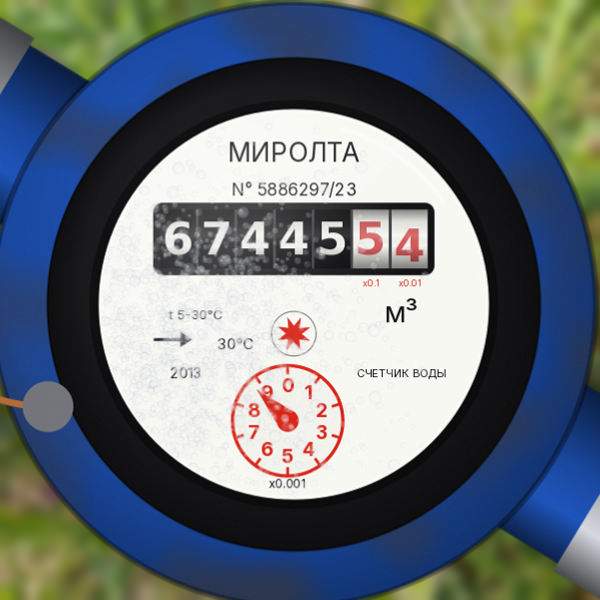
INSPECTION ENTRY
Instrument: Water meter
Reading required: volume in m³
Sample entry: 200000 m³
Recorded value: 67445.538 m³
